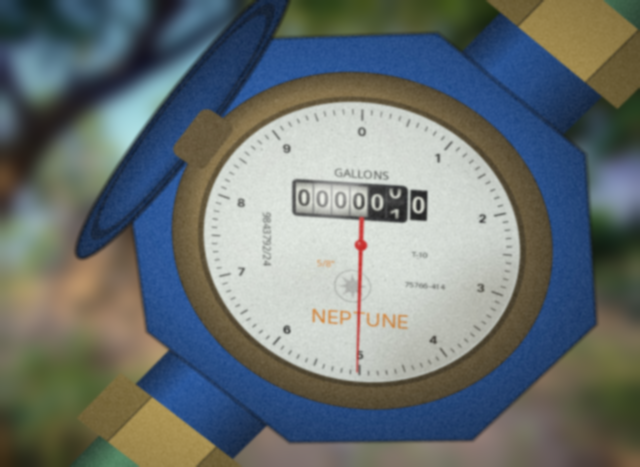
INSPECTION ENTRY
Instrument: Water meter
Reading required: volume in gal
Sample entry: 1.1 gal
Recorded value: 5.0 gal
